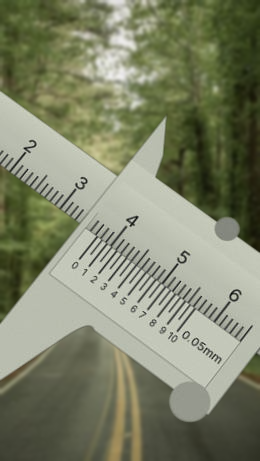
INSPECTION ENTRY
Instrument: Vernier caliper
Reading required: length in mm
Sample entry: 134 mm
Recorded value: 37.4 mm
